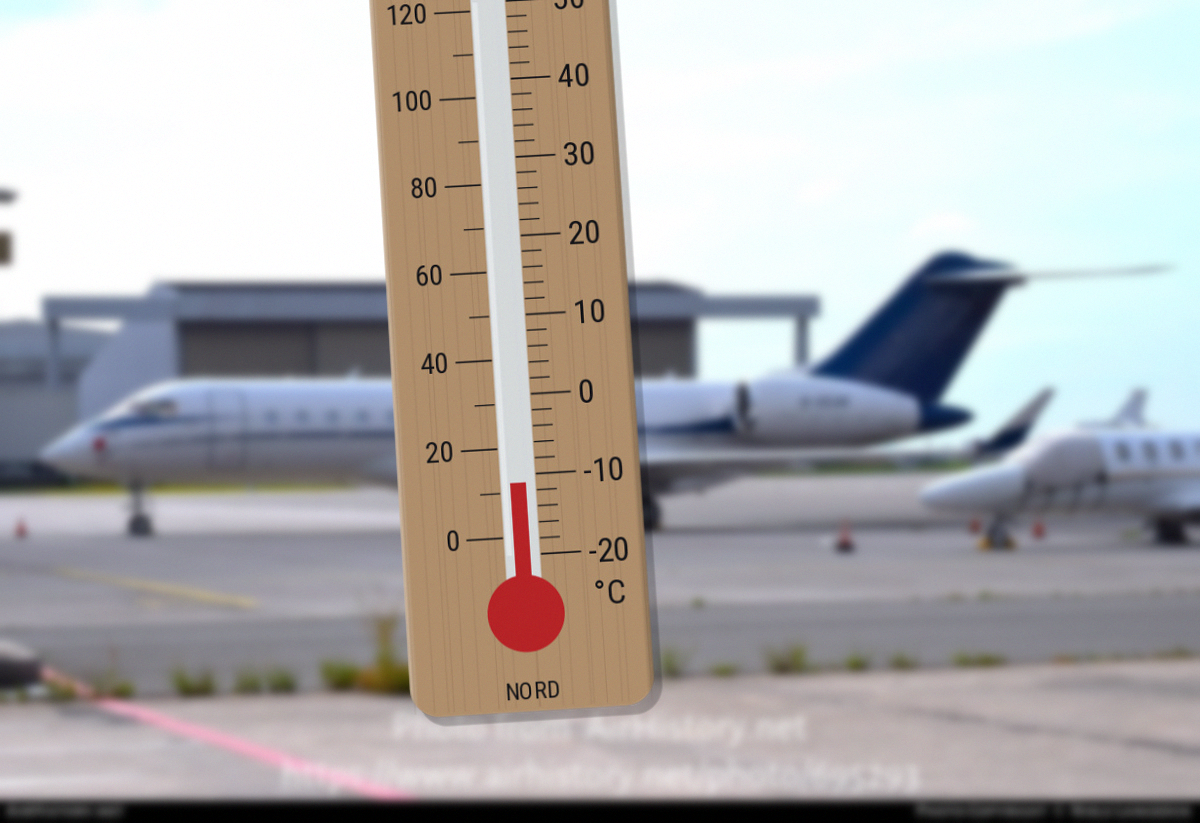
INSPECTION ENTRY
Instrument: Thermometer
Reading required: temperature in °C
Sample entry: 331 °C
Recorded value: -11 °C
